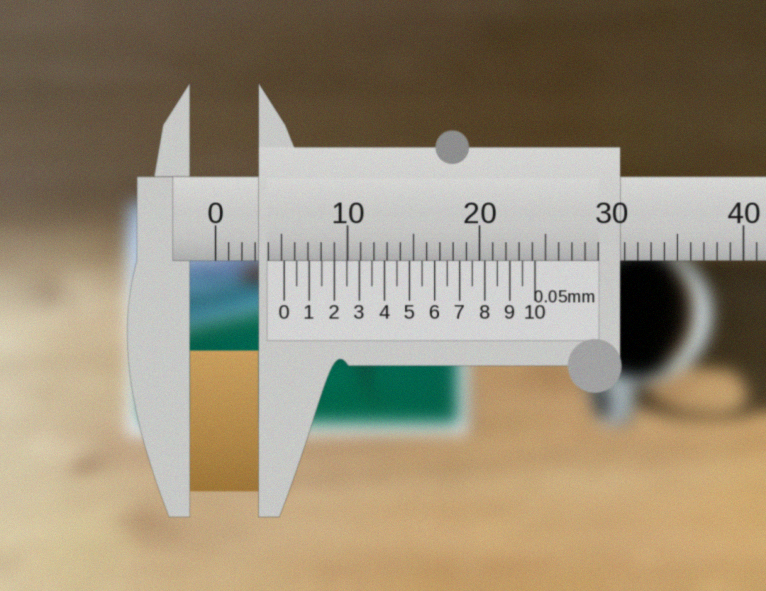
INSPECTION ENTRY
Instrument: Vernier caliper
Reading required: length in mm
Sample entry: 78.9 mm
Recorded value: 5.2 mm
